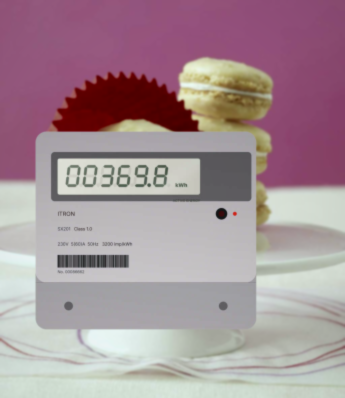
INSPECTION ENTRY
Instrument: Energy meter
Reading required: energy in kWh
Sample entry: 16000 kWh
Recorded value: 369.8 kWh
